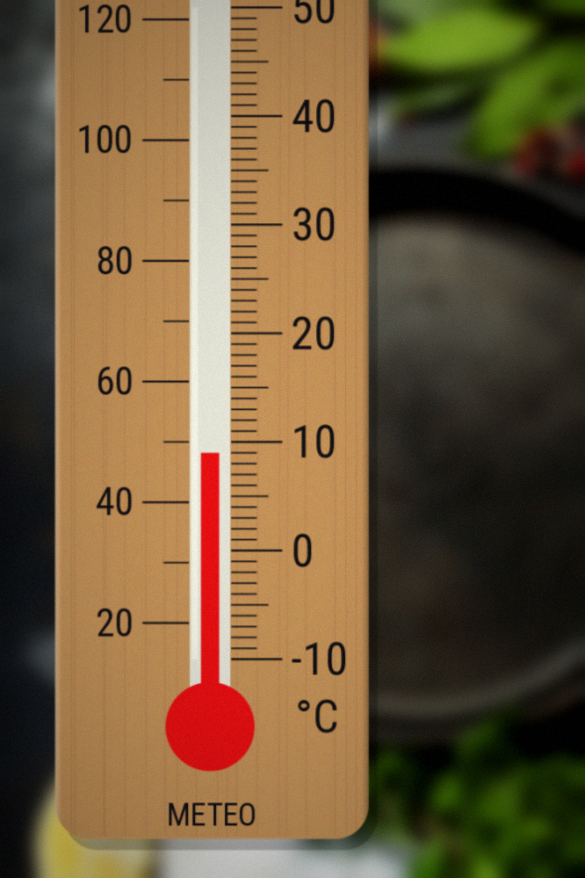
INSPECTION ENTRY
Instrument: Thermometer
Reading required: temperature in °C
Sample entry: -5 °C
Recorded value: 9 °C
